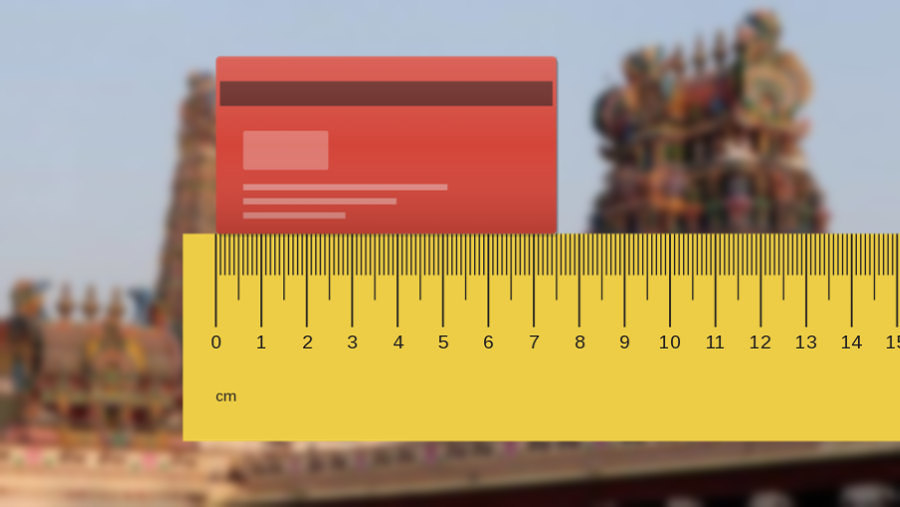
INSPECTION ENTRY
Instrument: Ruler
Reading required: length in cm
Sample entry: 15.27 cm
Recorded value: 7.5 cm
